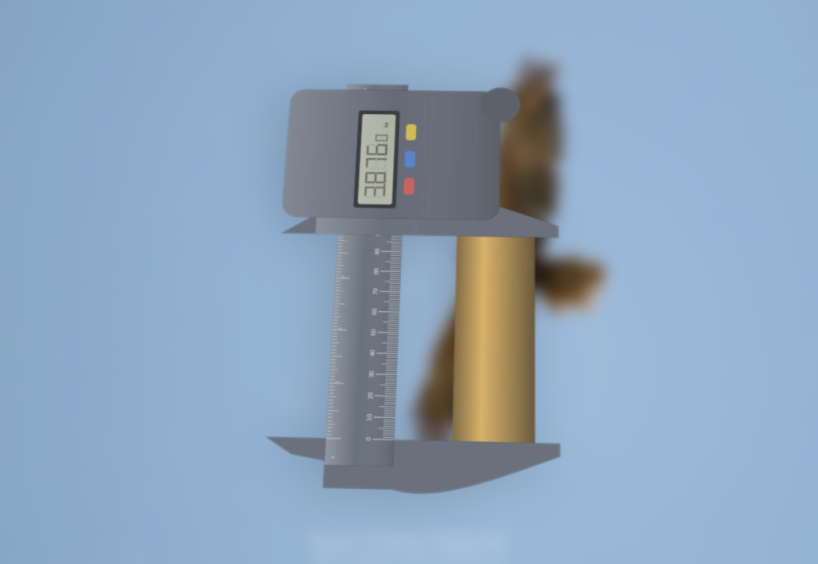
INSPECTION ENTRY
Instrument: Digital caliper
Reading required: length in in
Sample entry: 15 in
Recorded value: 3.8760 in
